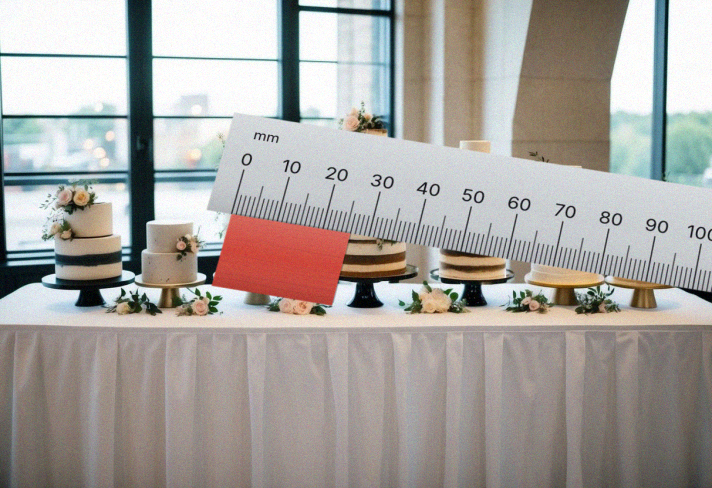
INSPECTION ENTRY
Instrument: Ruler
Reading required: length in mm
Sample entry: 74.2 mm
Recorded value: 26 mm
